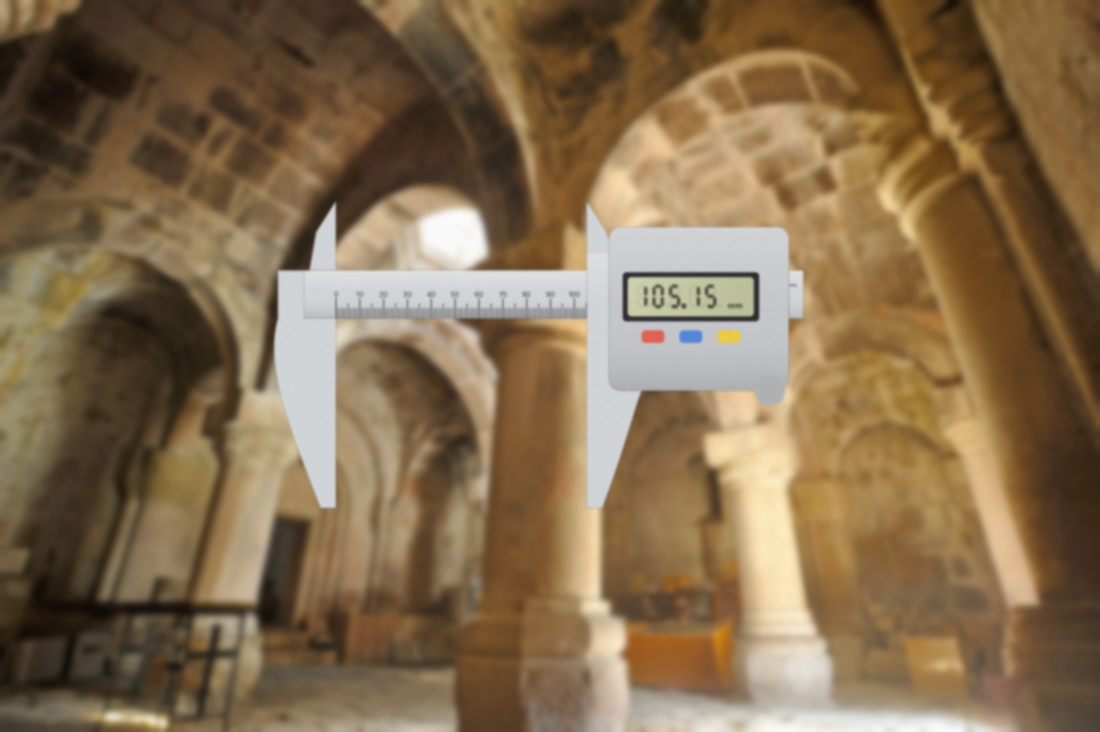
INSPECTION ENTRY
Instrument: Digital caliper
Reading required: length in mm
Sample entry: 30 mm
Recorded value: 105.15 mm
